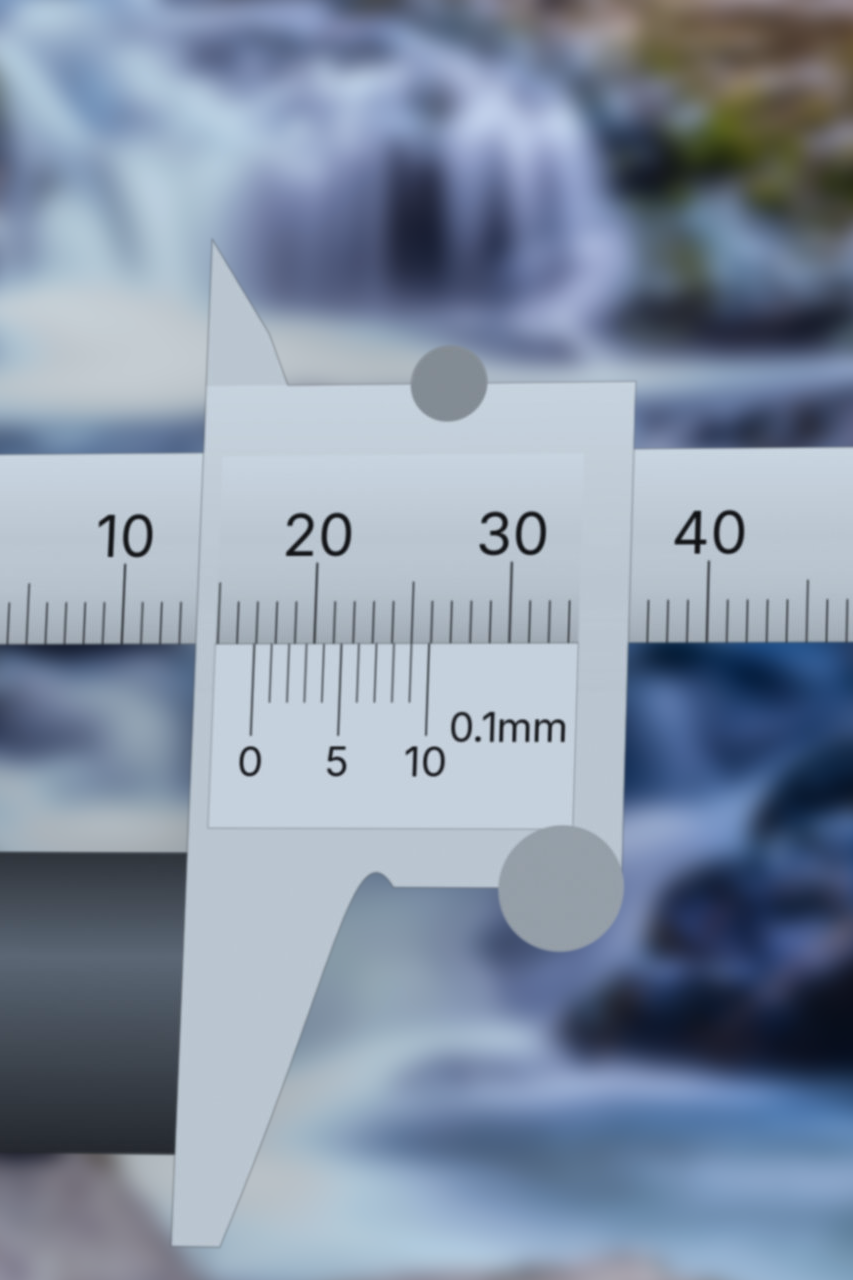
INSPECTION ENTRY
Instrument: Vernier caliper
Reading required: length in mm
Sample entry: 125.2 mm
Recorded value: 16.9 mm
